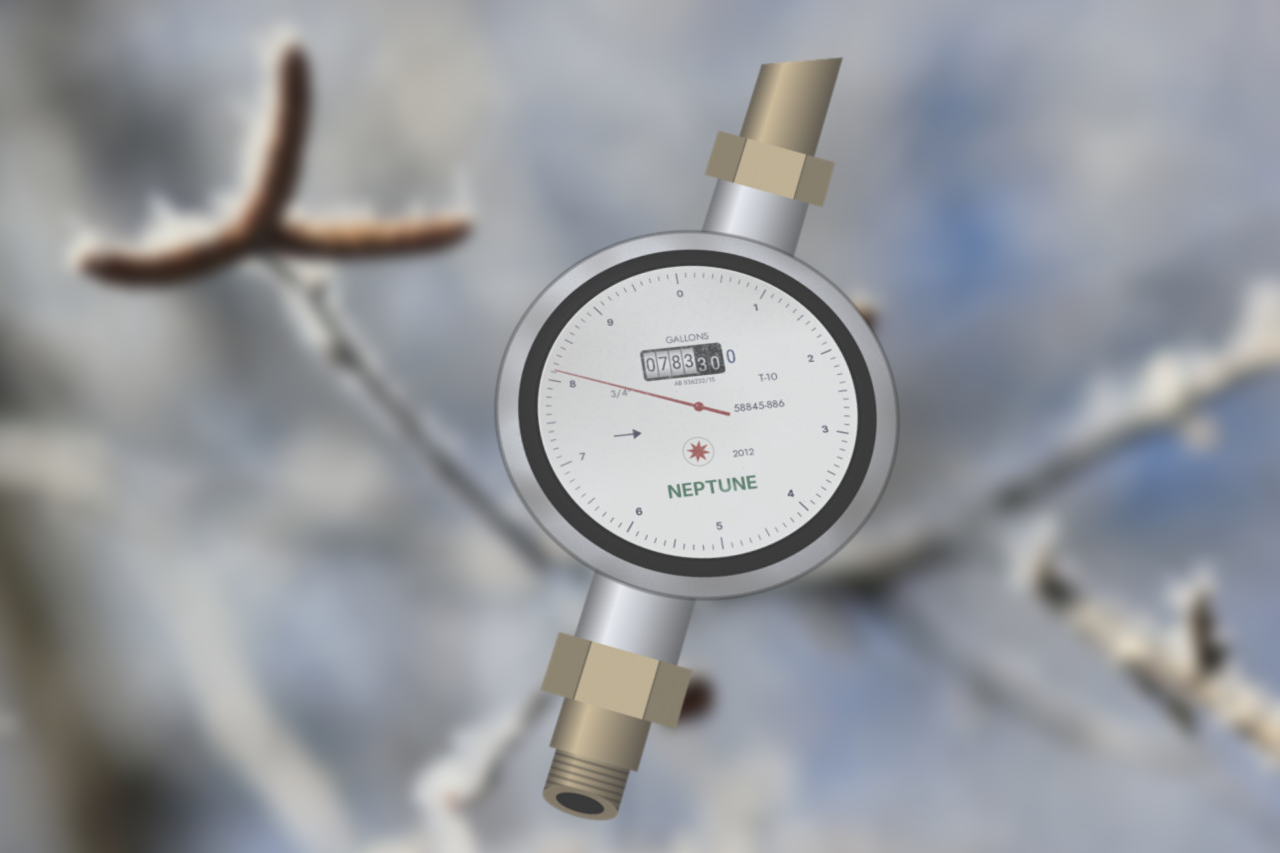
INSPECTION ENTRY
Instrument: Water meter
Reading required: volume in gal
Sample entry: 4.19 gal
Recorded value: 783298.1 gal
